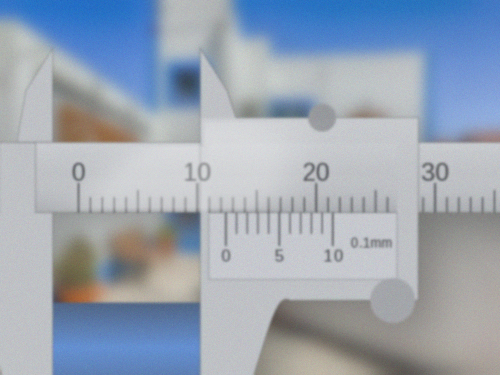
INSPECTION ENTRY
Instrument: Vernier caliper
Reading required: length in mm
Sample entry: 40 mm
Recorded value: 12.4 mm
